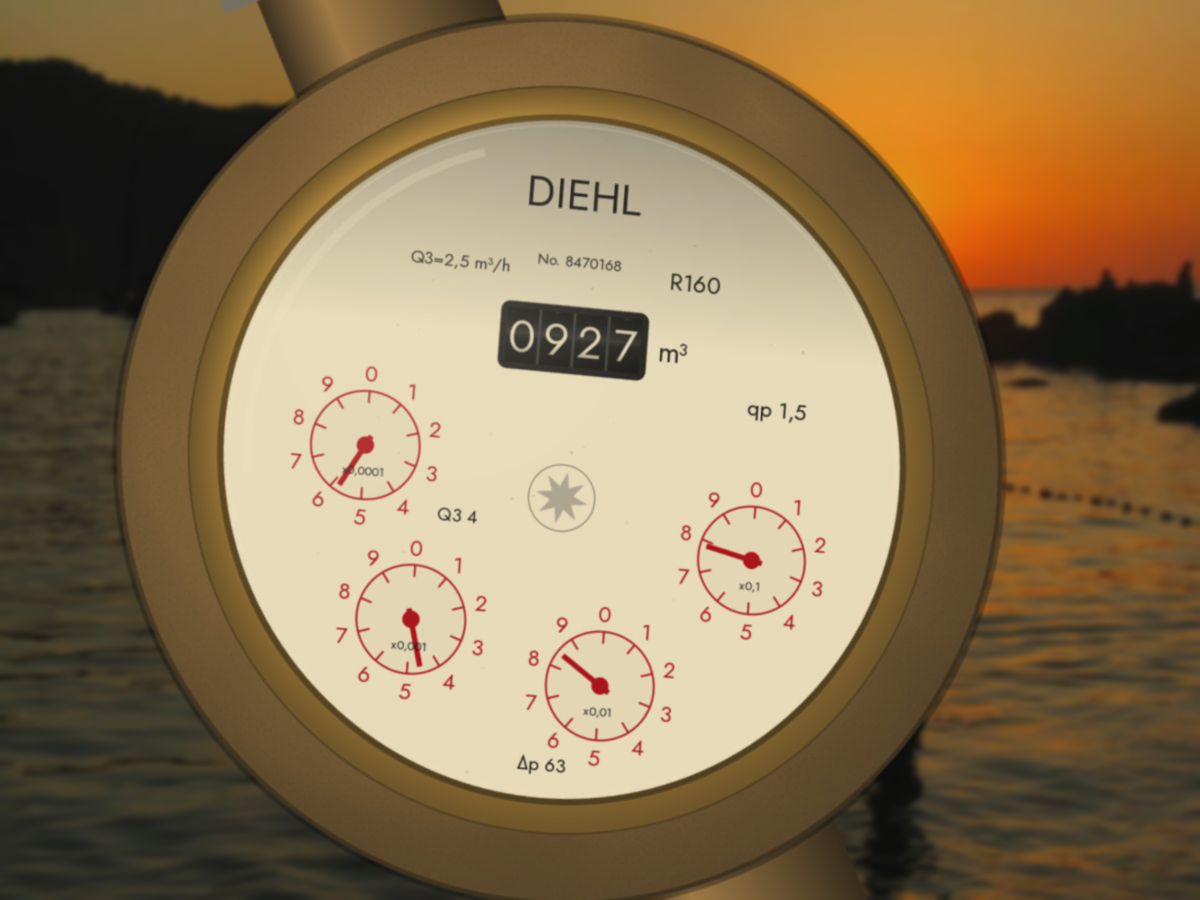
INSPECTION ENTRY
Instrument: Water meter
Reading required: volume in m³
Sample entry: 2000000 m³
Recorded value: 927.7845 m³
